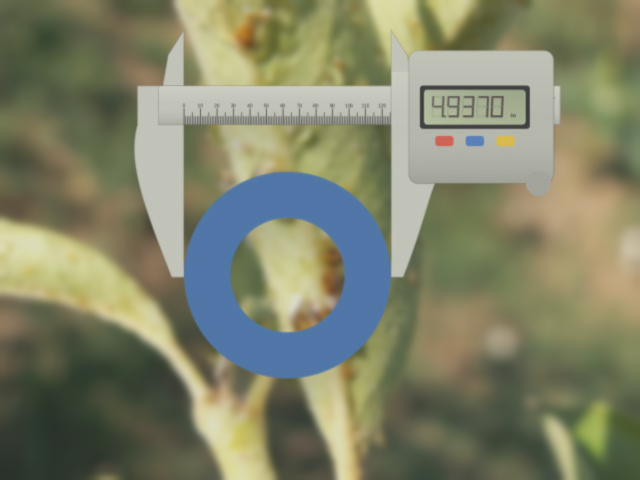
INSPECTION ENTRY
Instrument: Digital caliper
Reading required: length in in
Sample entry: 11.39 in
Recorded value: 4.9370 in
